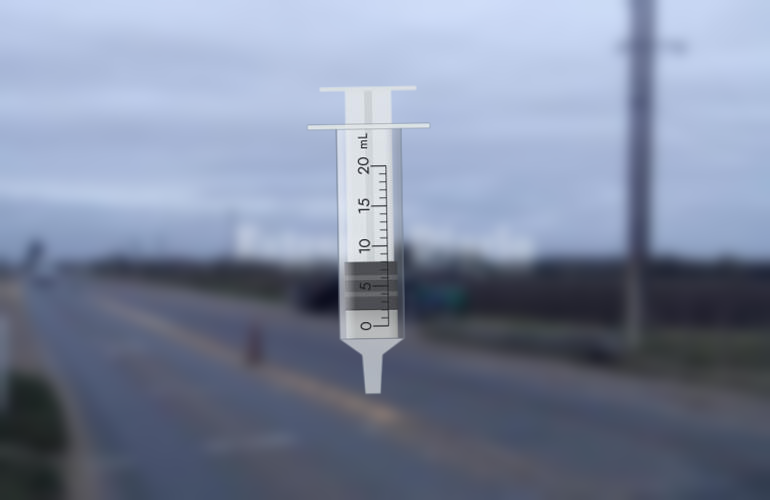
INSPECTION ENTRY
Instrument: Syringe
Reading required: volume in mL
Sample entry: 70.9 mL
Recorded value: 2 mL
